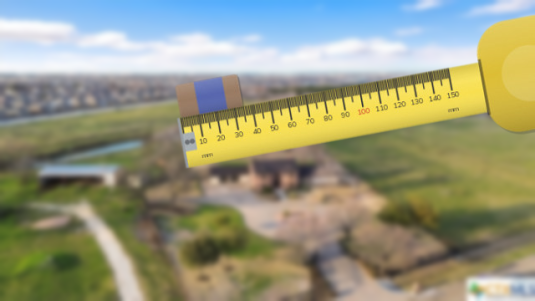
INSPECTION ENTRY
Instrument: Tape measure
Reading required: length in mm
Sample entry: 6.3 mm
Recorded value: 35 mm
